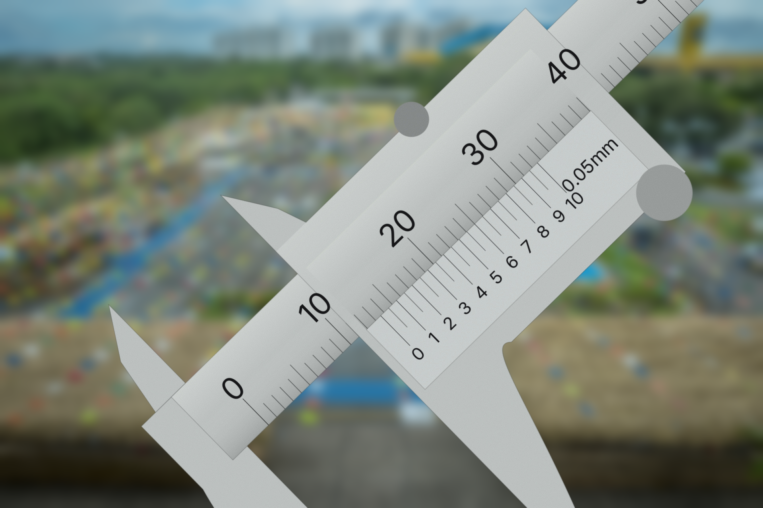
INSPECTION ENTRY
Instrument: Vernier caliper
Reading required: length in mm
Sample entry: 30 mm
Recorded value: 13.6 mm
